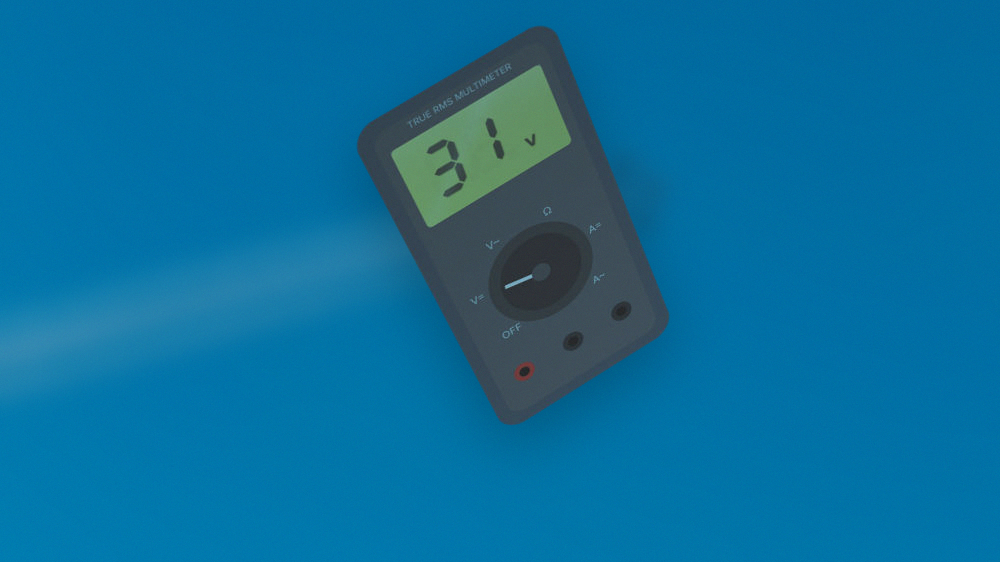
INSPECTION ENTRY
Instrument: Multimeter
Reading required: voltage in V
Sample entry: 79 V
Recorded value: 31 V
